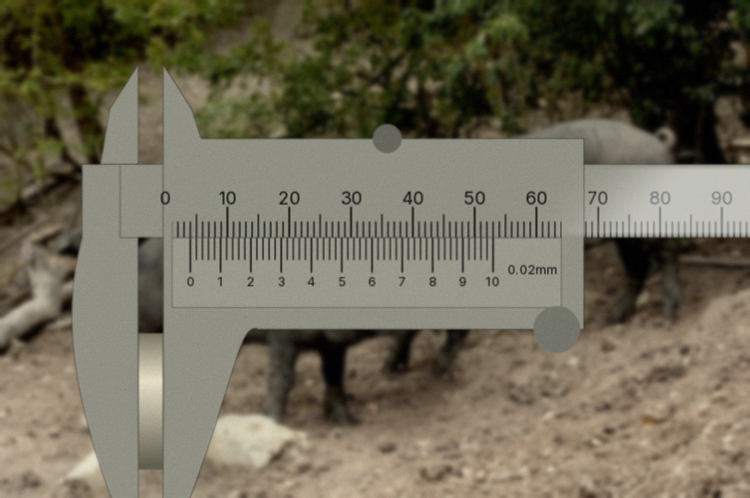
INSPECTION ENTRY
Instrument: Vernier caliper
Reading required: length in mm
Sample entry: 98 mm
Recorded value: 4.0 mm
